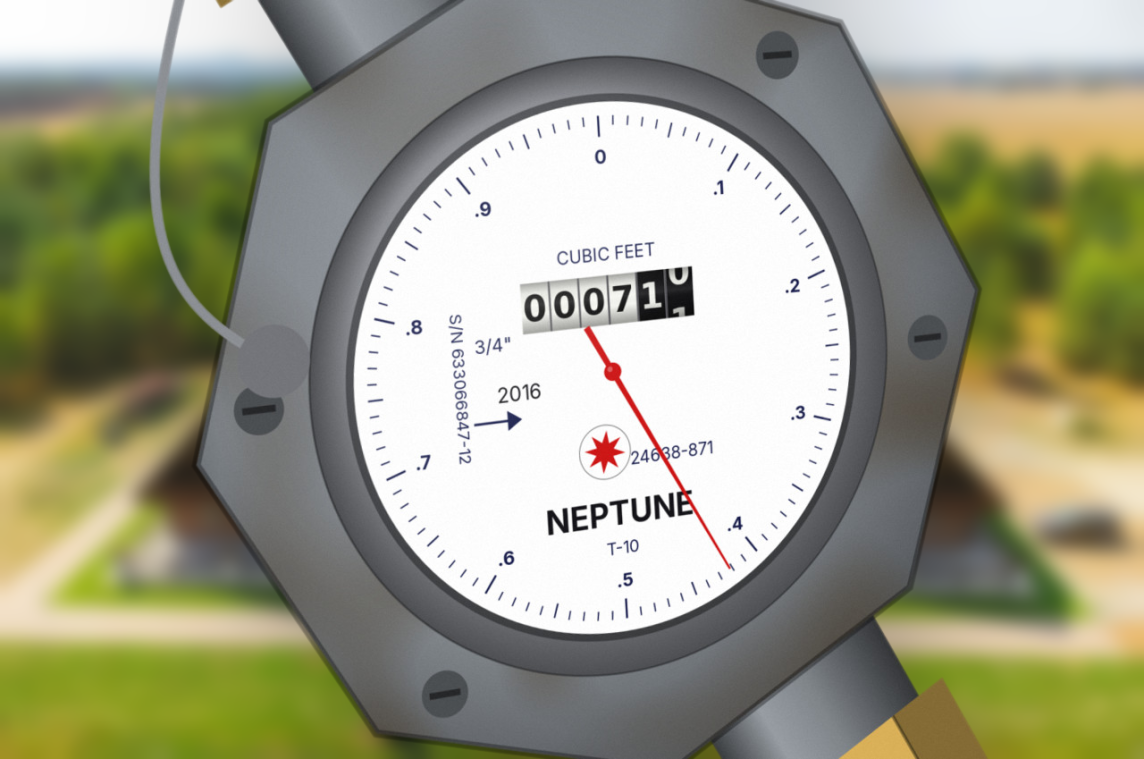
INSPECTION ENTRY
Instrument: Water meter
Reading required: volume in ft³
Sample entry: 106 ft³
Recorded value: 710.42 ft³
